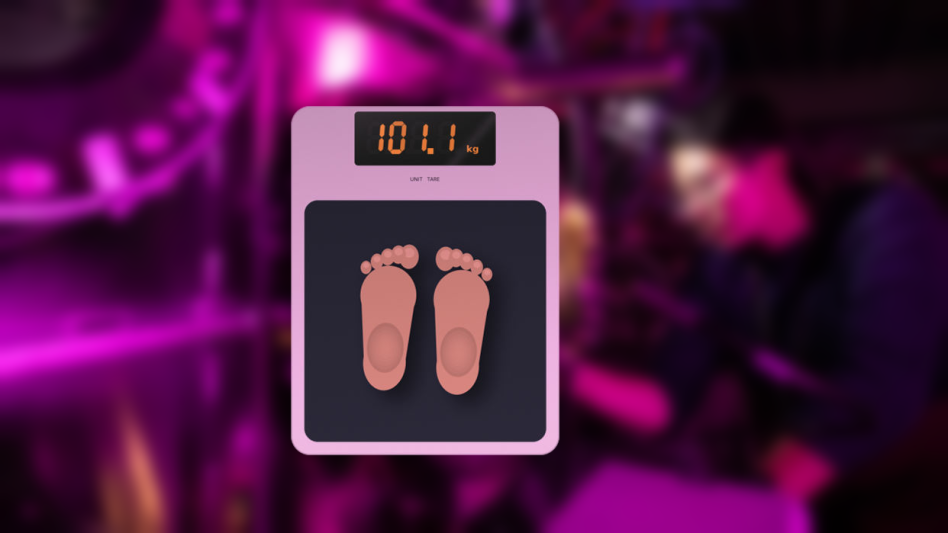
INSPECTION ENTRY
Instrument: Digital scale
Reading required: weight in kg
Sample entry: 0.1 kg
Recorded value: 101.1 kg
